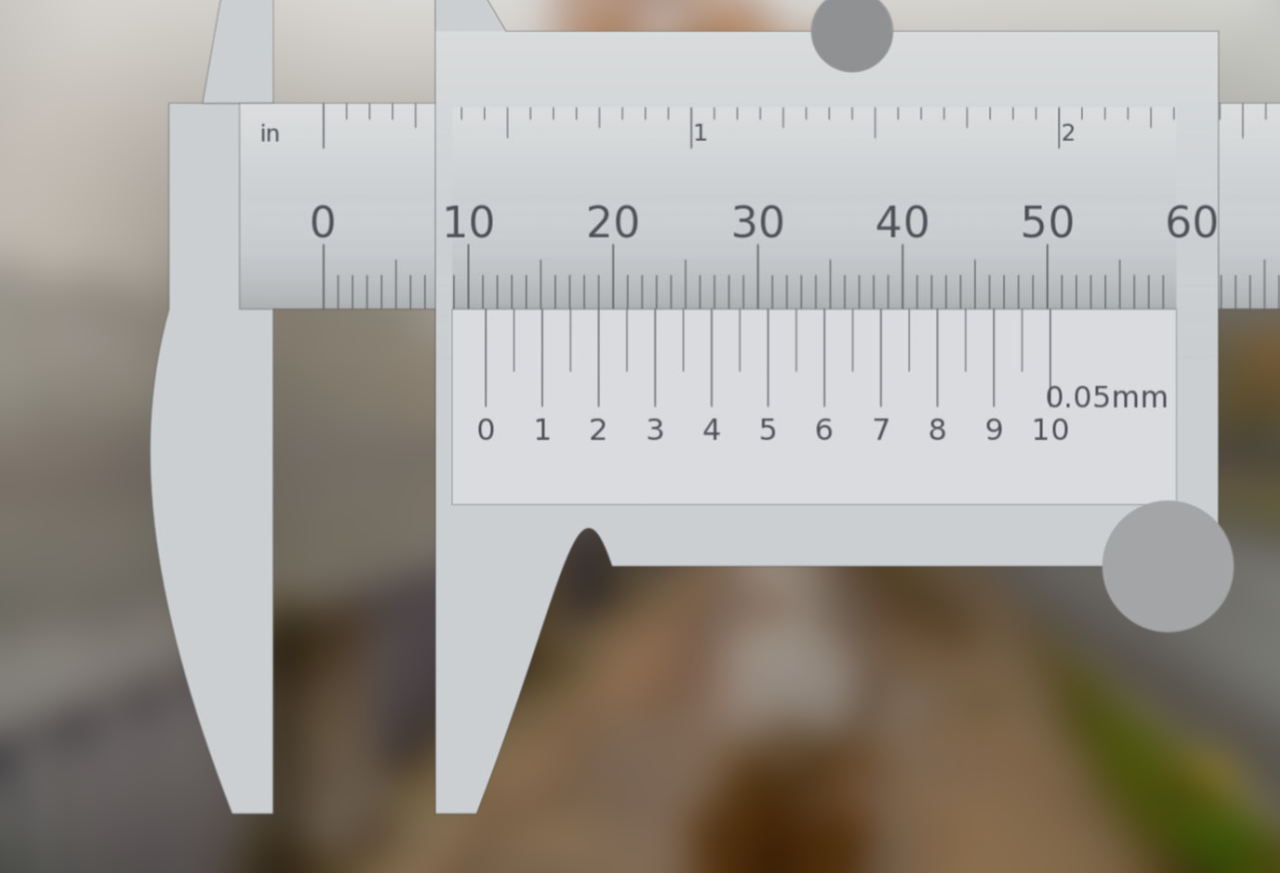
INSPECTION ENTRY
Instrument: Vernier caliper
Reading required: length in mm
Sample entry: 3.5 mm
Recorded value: 11.2 mm
